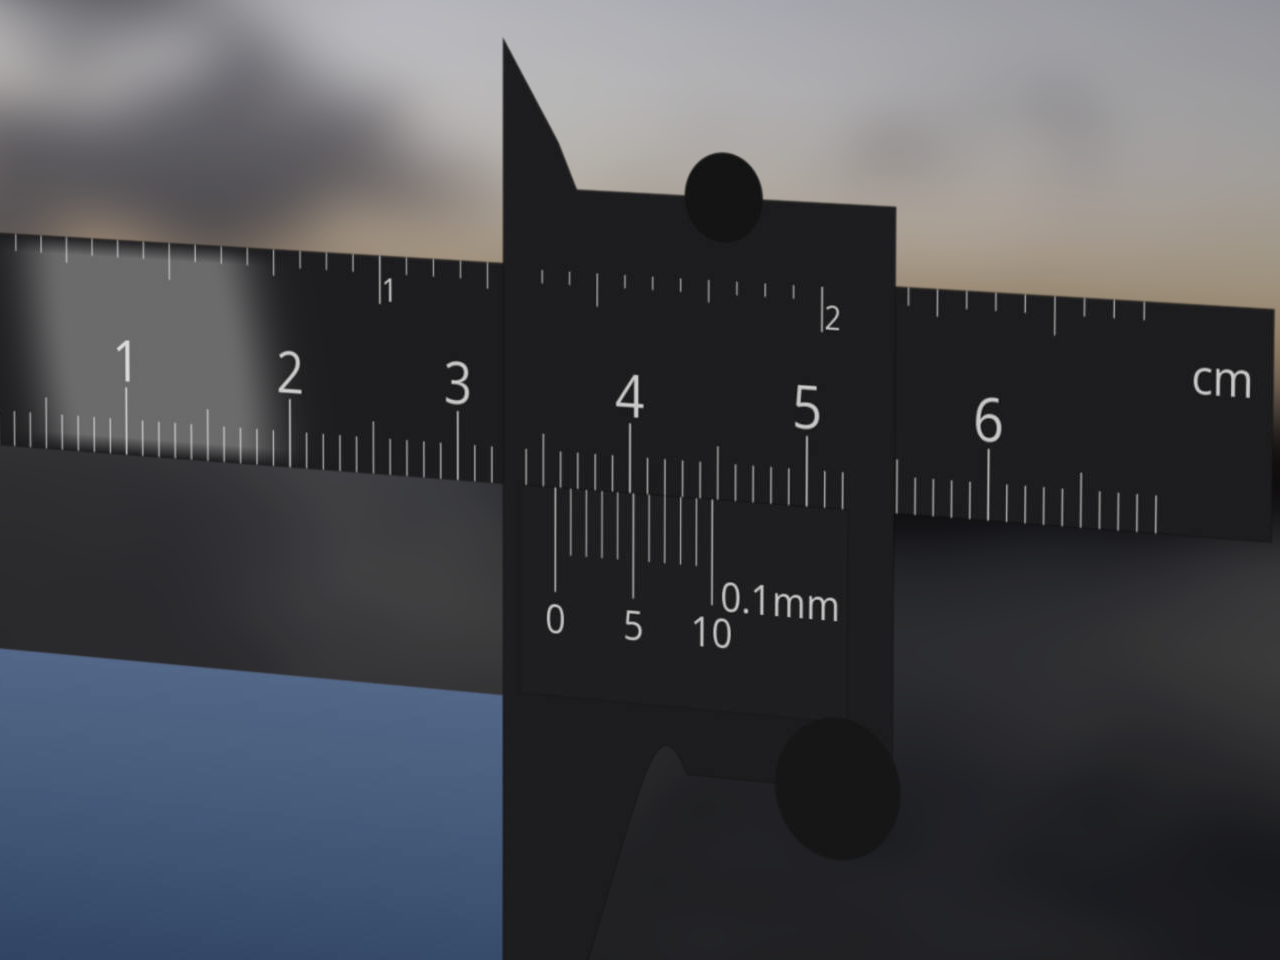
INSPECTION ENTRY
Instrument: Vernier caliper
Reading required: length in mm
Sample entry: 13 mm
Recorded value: 35.7 mm
